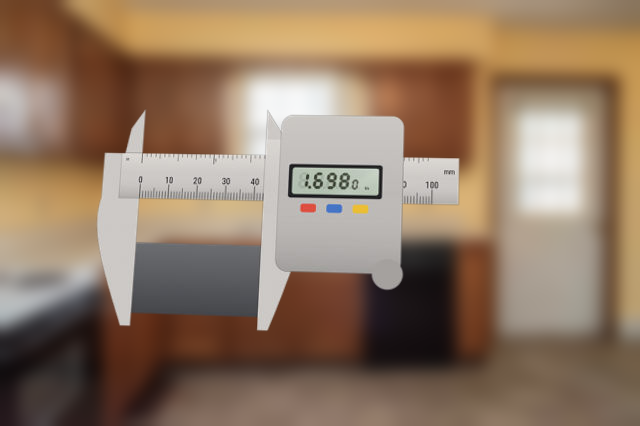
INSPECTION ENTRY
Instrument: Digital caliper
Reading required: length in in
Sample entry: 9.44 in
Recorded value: 1.6980 in
